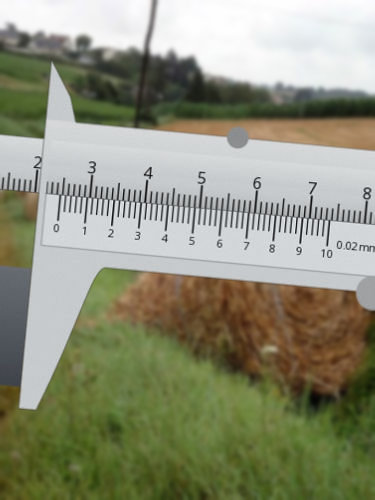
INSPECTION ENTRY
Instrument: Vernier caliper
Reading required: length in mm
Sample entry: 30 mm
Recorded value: 24.6 mm
